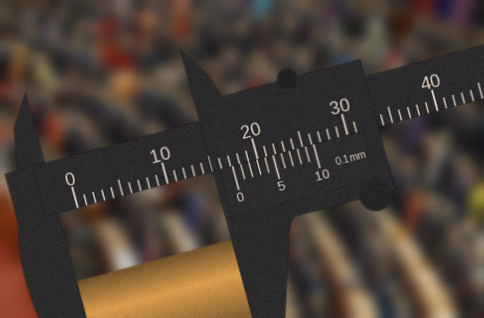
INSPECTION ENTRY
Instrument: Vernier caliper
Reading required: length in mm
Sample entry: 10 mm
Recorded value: 17.2 mm
